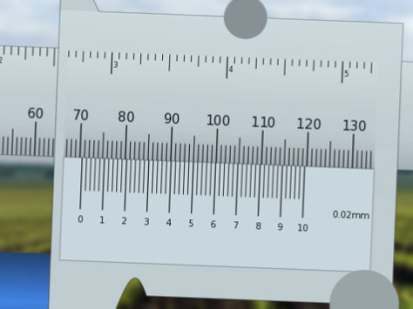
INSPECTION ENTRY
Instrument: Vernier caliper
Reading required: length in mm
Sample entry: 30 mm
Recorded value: 70.5 mm
